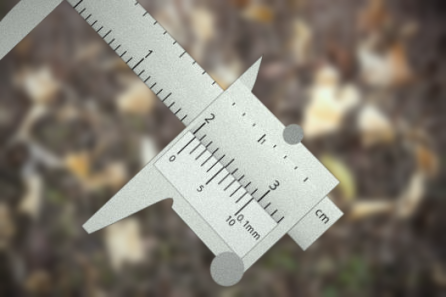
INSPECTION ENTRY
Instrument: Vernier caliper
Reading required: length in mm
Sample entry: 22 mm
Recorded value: 20.4 mm
